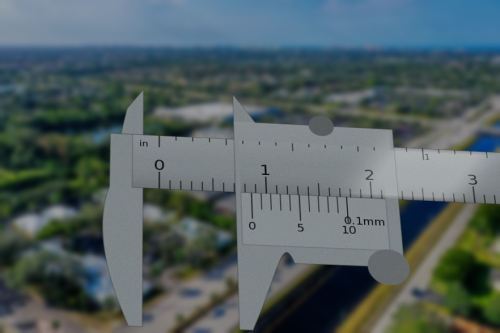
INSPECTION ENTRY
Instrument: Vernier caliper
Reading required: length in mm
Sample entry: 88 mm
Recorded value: 8.6 mm
